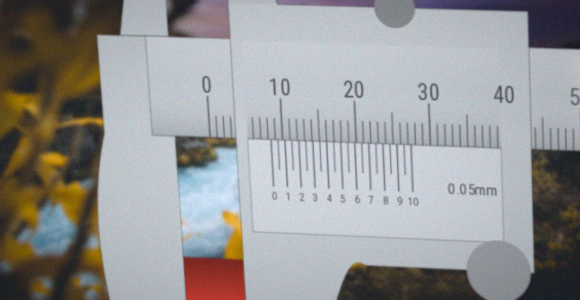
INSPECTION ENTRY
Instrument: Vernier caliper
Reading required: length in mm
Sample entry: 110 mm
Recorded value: 8.4 mm
